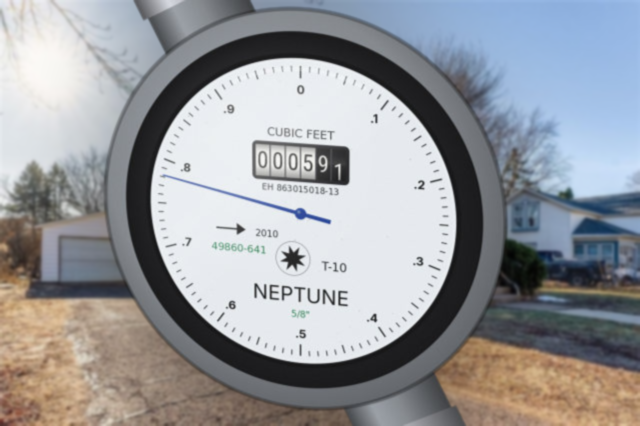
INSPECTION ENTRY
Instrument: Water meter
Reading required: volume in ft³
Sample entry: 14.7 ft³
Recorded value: 590.78 ft³
